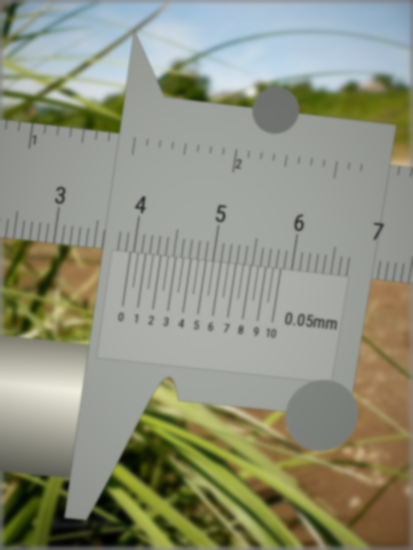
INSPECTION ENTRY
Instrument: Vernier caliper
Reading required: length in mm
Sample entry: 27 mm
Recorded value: 39.6 mm
